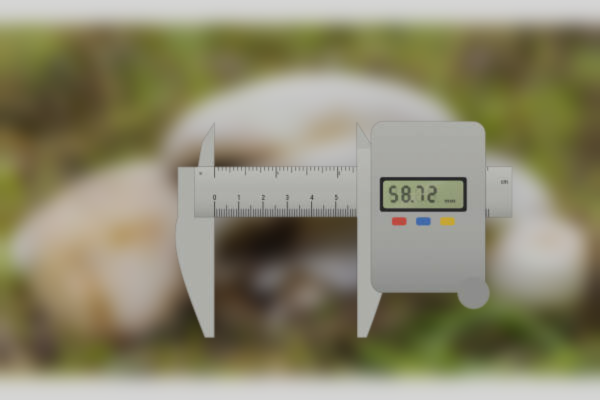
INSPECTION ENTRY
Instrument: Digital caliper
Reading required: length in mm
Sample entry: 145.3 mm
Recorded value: 58.72 mm
